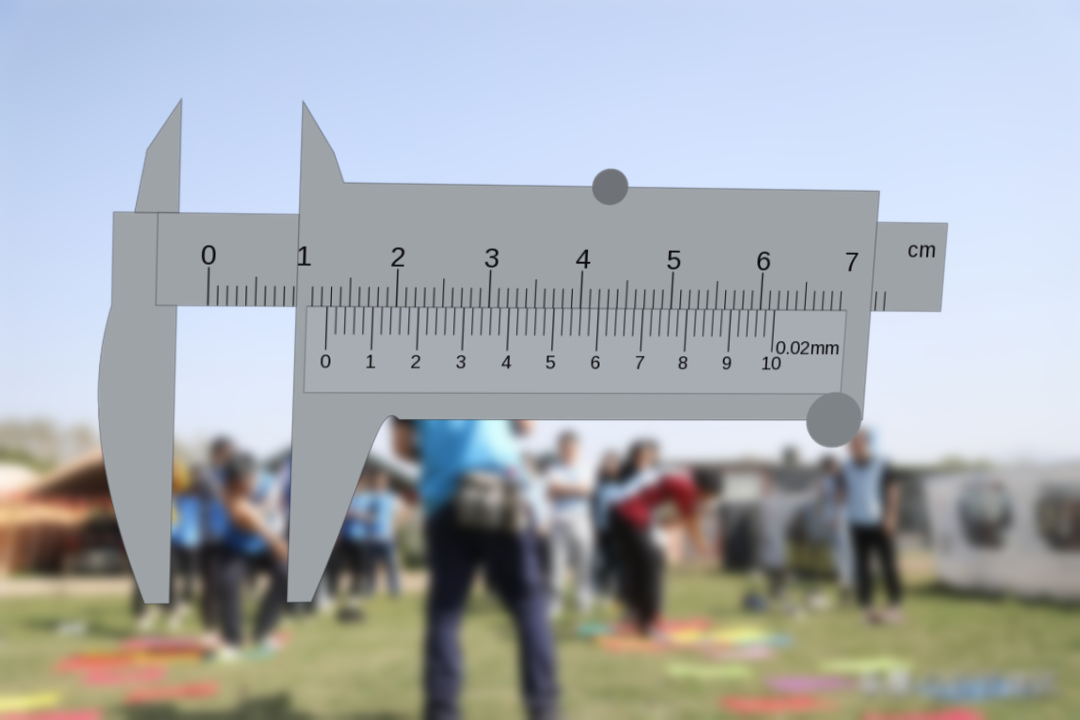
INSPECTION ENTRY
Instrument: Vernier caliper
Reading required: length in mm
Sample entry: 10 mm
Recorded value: 12.6 mm
